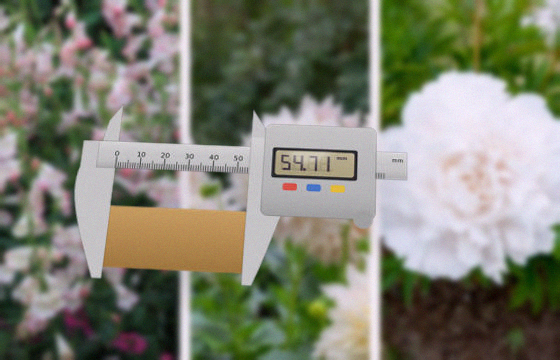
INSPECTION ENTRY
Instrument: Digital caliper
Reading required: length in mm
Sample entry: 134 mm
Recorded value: 54.71 mm
